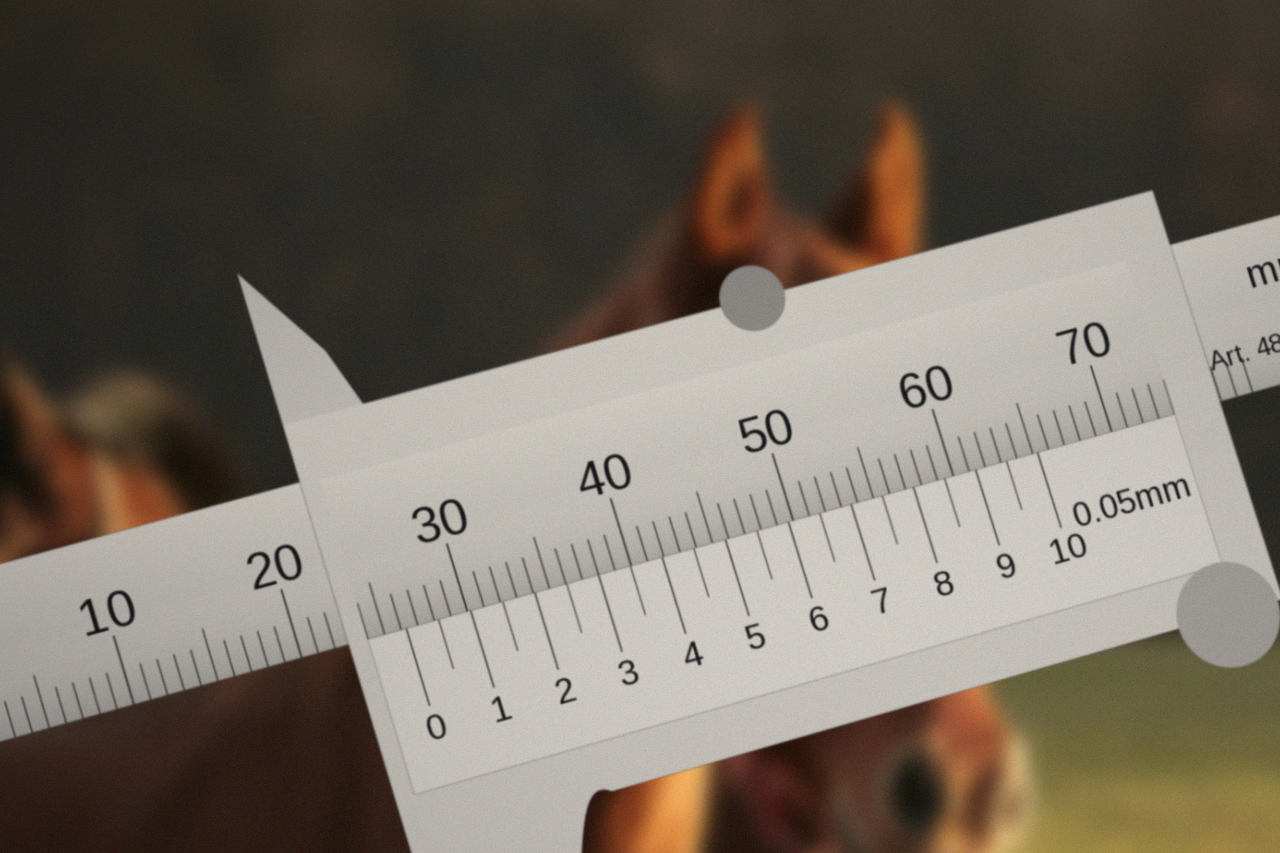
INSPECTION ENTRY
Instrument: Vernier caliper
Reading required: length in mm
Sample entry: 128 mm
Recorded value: 26.3 mm
